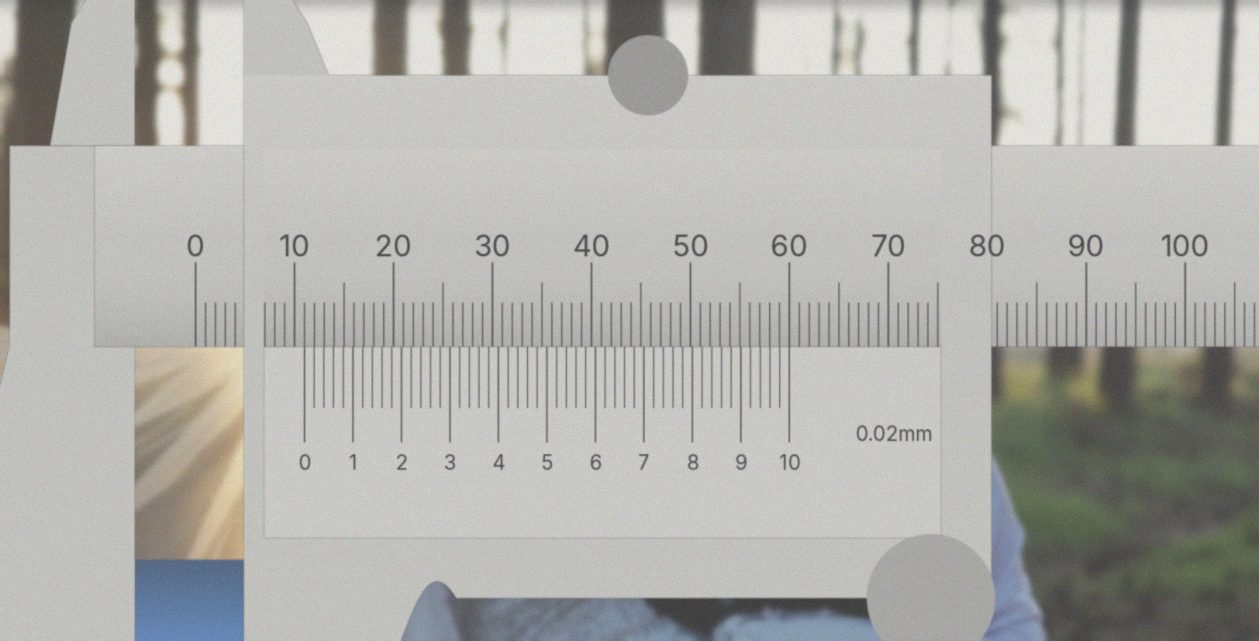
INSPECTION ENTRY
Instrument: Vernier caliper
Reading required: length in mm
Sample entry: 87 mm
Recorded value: 11.0 mm
